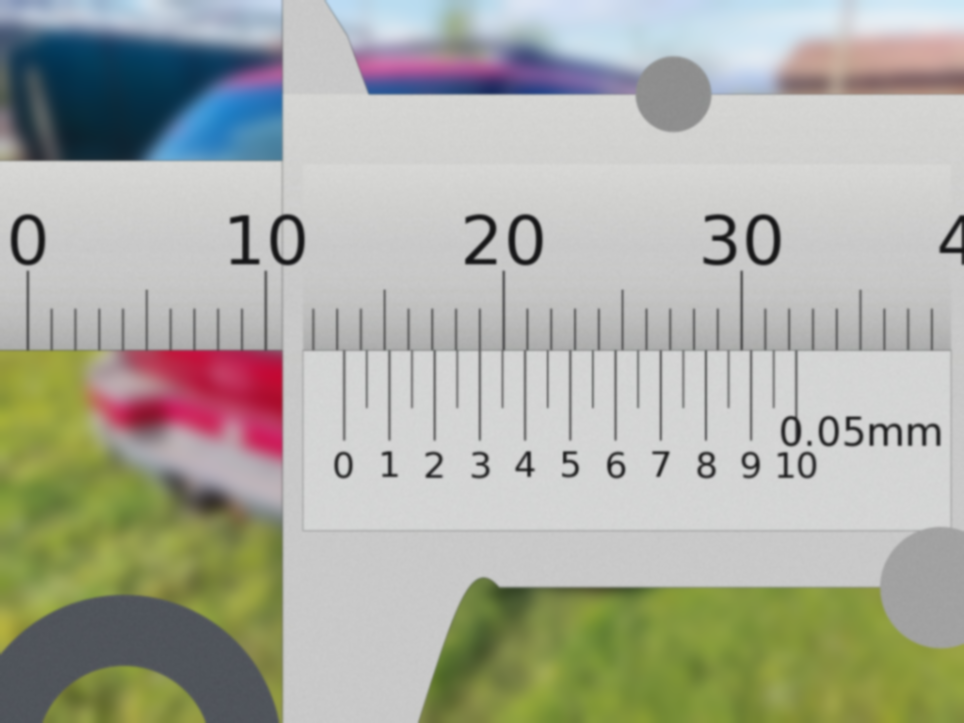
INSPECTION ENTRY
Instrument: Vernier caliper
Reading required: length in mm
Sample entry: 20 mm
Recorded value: 13.3 mm
